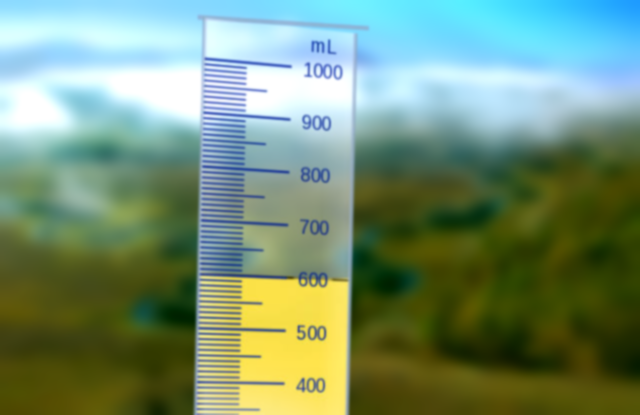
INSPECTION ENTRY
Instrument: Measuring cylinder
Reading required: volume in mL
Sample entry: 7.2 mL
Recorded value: 600 mL
